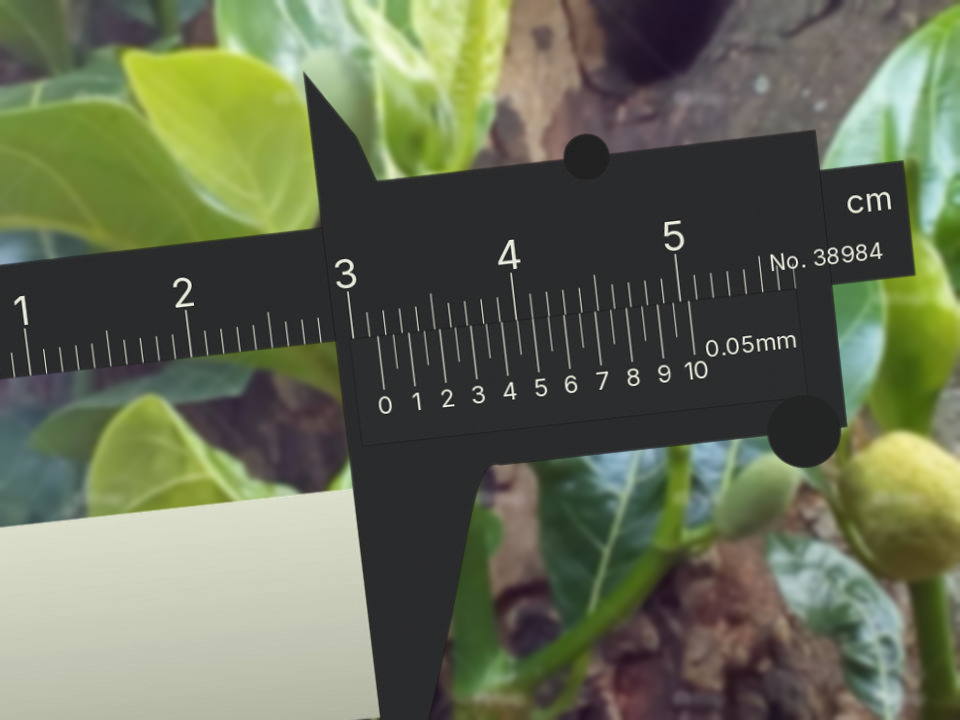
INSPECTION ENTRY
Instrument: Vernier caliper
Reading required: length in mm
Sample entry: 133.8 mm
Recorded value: 31.5 mm
